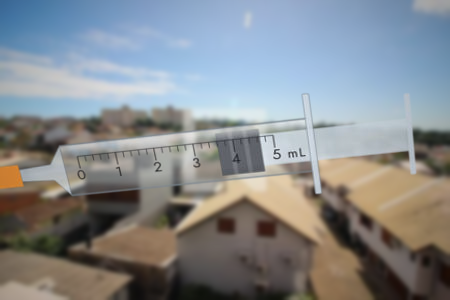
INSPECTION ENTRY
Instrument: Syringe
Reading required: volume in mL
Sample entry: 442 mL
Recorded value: 3.6 mL
